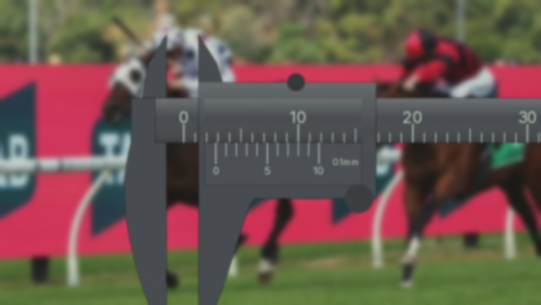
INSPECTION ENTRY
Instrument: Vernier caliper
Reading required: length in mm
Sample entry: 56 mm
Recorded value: 2.8 mm
